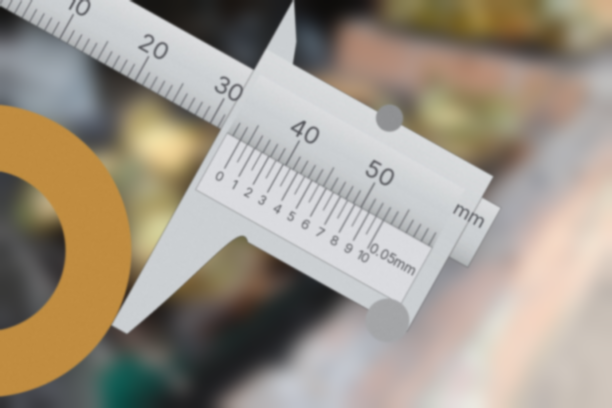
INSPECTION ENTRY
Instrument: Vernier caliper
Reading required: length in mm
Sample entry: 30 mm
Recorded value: 34.0 mm
